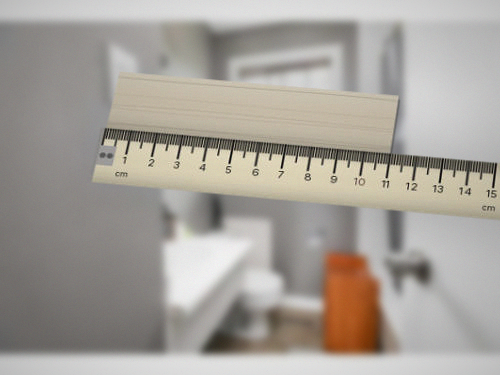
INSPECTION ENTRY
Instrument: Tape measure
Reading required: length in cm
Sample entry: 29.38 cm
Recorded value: 11 cm
